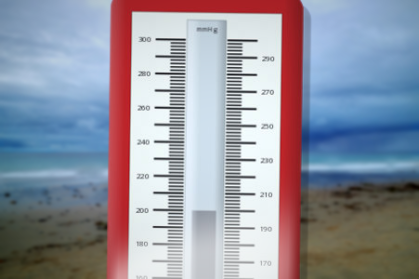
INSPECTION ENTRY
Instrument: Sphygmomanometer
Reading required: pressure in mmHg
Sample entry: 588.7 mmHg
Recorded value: 200 mmHg
